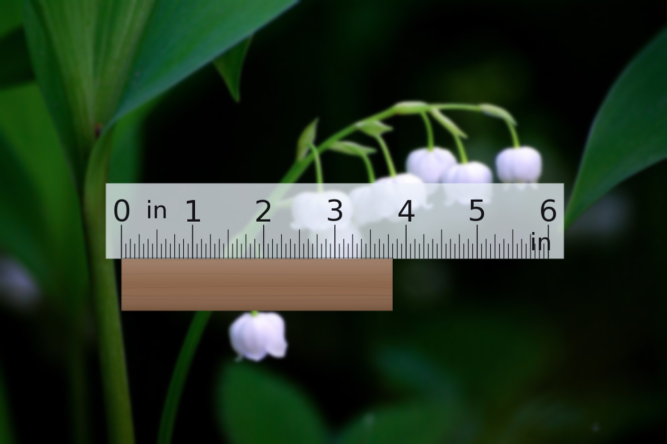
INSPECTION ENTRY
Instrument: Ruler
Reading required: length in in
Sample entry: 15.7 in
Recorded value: 3.8125 in
